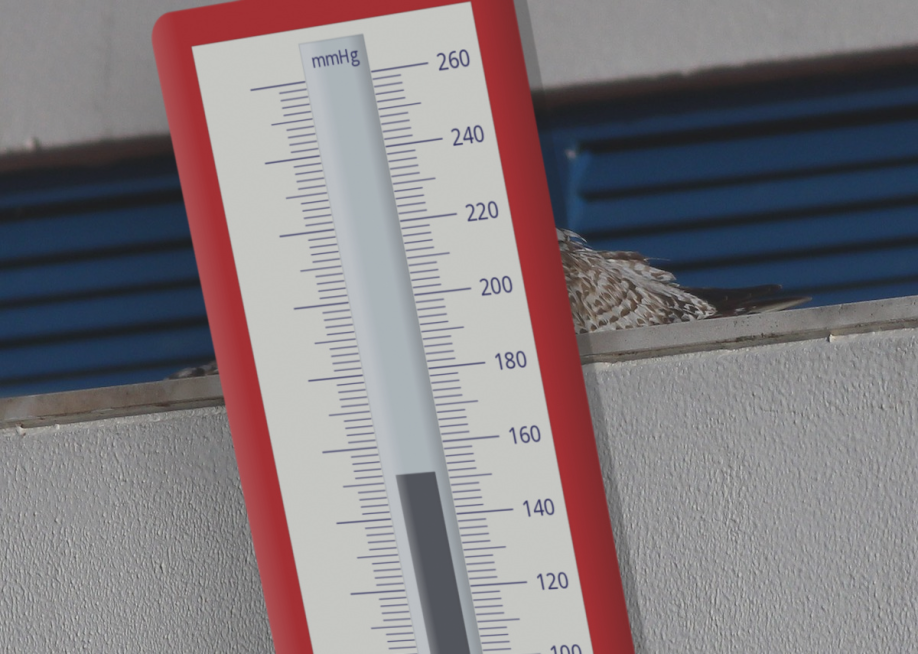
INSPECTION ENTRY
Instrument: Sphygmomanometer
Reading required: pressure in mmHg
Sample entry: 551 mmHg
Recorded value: 152 mmHg
